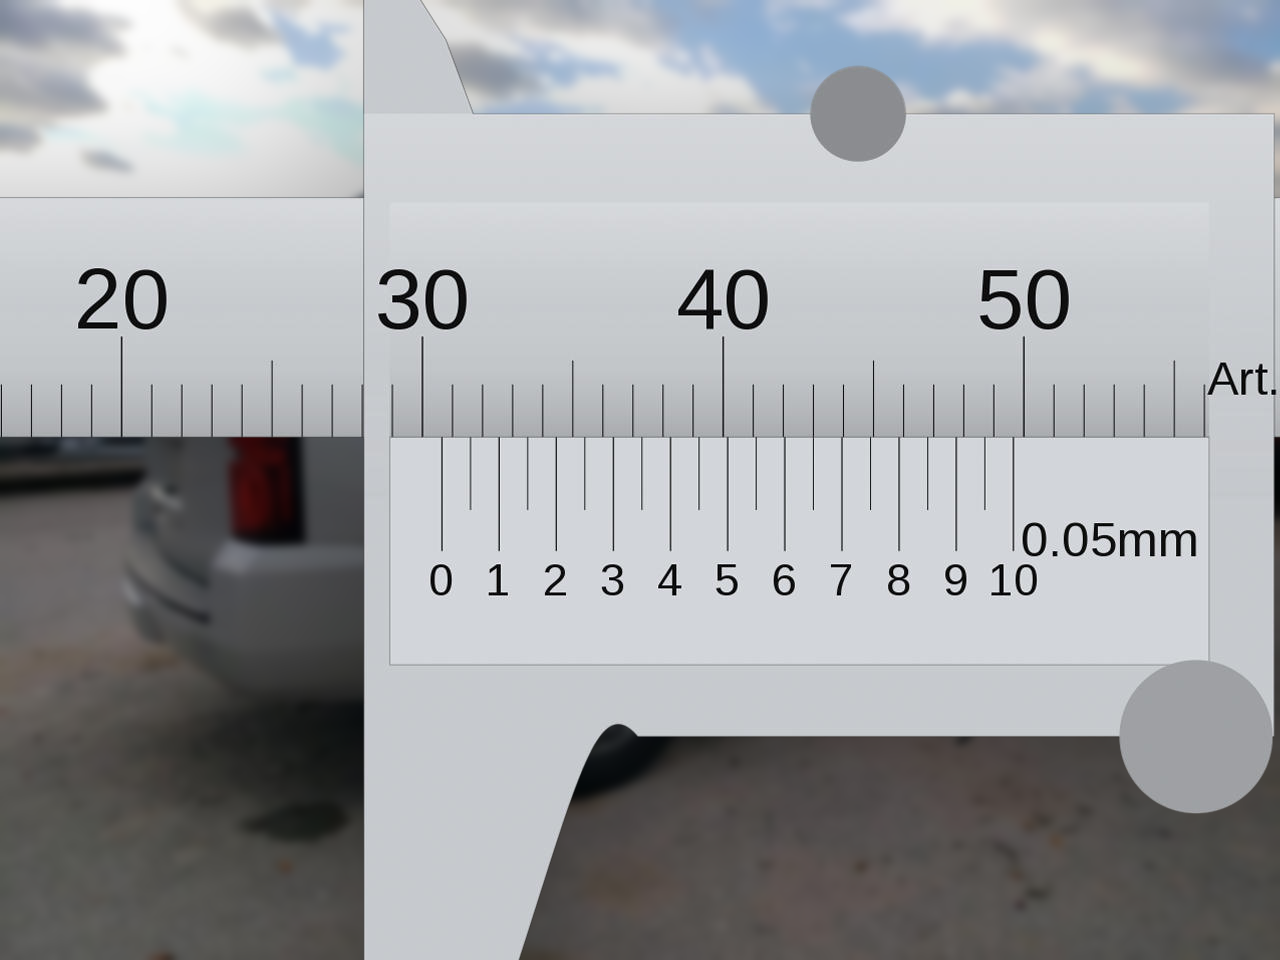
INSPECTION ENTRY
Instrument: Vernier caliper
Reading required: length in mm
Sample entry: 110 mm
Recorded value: 30.65 mm
